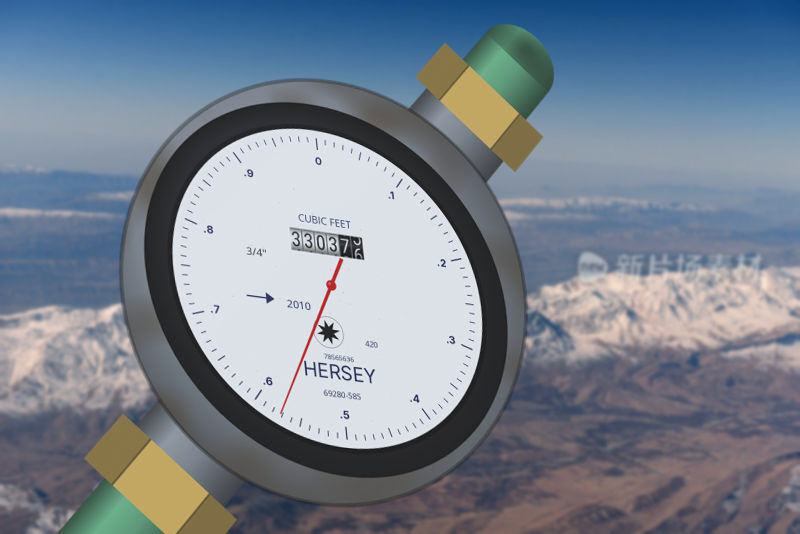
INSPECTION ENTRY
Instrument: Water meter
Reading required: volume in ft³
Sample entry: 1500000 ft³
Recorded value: 330375.57 ft³
